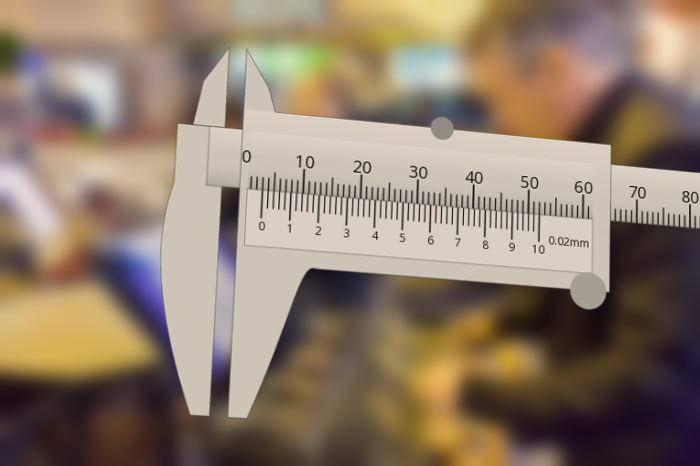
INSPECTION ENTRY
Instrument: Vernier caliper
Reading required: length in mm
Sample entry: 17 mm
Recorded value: 3.0 mm
